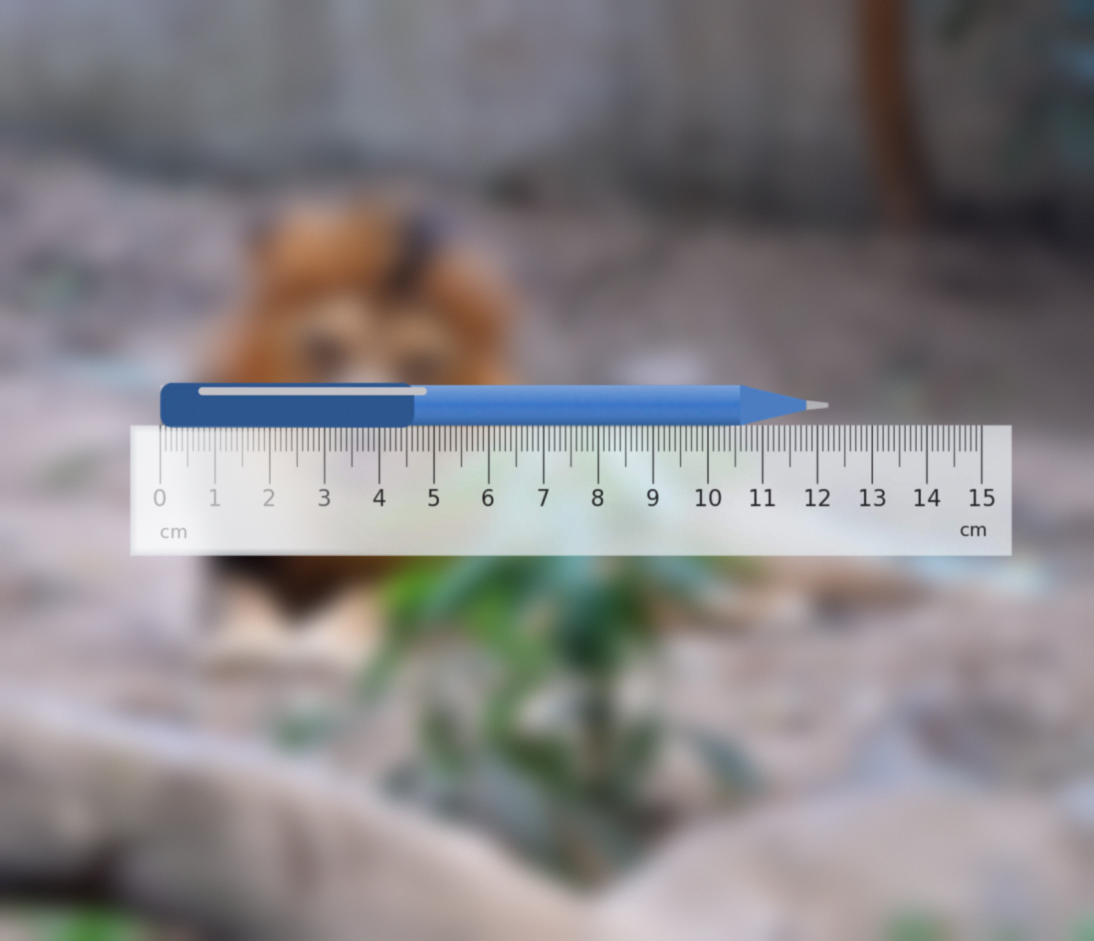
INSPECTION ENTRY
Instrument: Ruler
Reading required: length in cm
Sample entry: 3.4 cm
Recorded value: 12.2 cm
